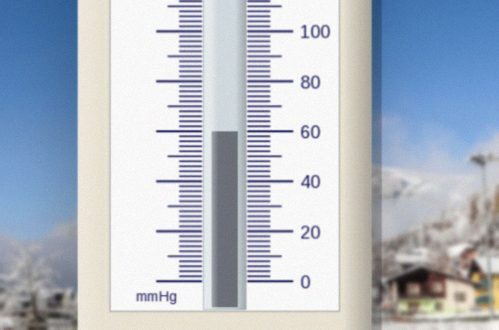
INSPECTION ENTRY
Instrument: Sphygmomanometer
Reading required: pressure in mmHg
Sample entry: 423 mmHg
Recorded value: 60 mmHg
